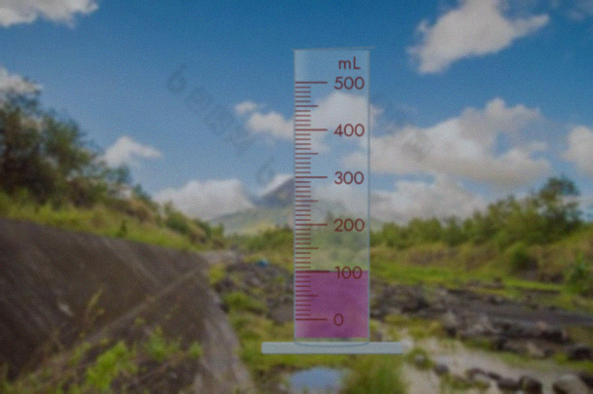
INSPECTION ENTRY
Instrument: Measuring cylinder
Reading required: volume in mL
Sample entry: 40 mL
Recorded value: 100 mL
